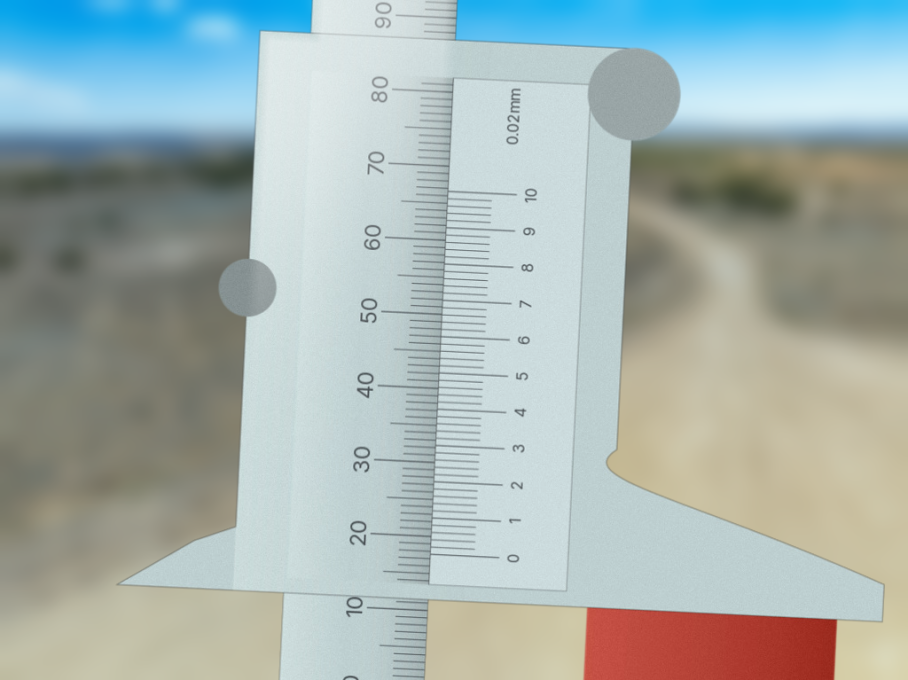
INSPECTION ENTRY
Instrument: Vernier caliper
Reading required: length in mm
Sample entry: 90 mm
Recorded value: 17.6 mm
